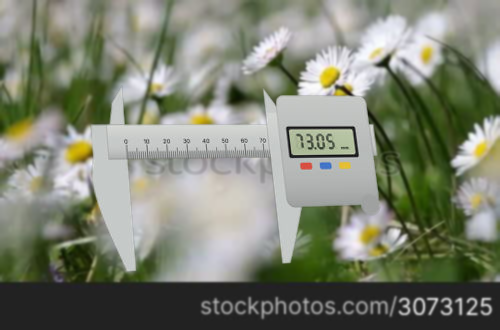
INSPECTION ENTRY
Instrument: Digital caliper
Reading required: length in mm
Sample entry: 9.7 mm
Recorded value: 73.05 mm
